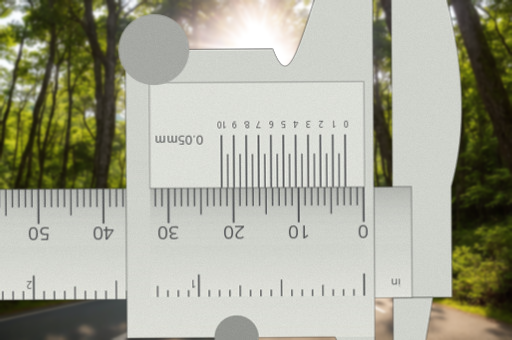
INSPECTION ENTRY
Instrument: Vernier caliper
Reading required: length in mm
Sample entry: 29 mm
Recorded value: 2.8 mm
